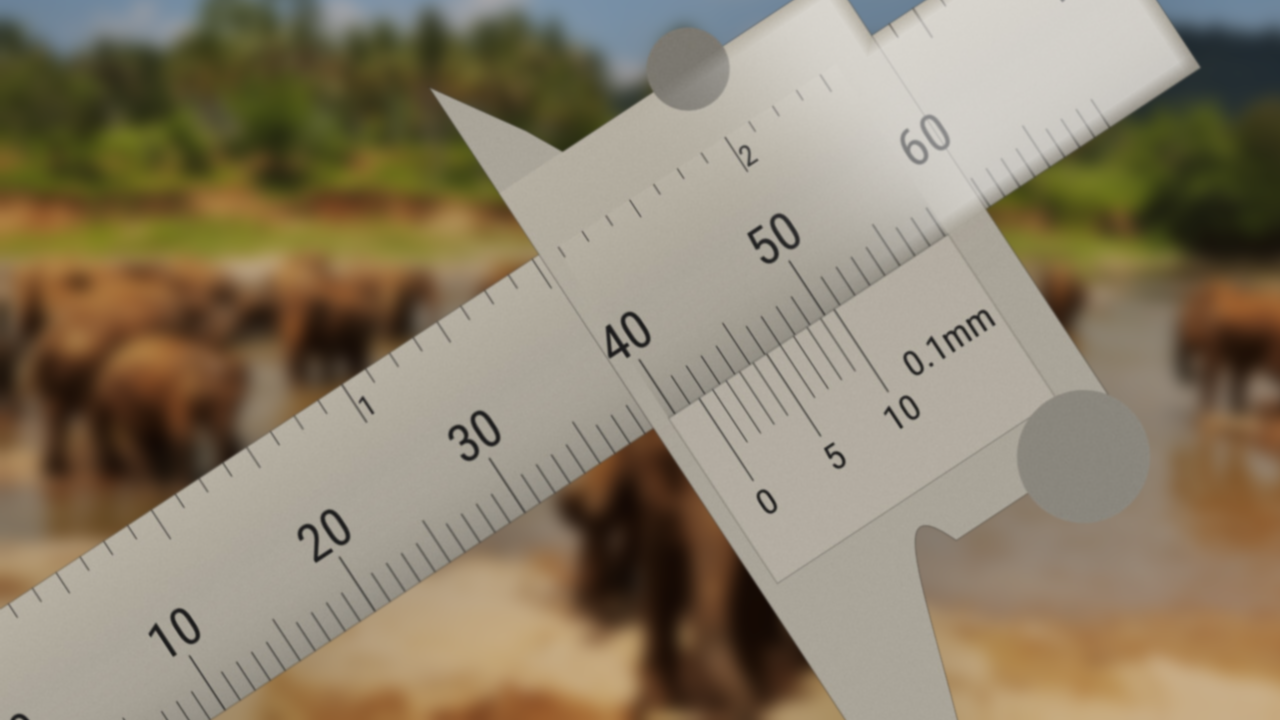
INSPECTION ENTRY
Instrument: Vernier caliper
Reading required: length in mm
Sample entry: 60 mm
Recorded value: 41.6 mm
